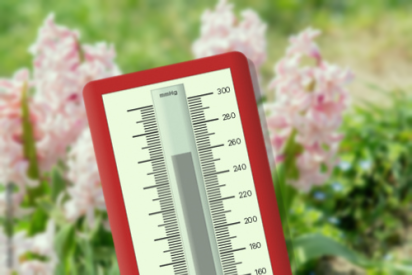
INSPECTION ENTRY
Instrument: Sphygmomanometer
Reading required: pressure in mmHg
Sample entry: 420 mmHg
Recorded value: 260 mmHg
